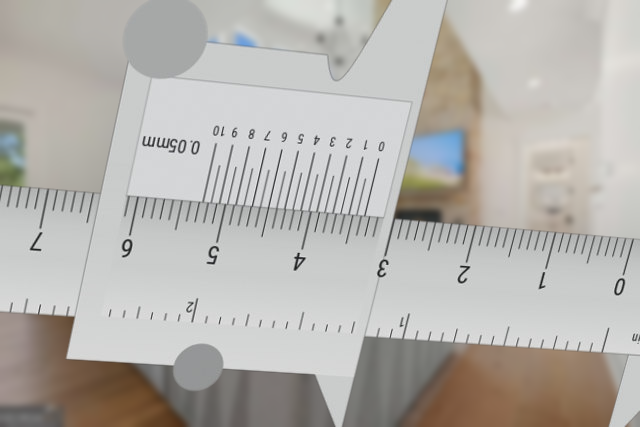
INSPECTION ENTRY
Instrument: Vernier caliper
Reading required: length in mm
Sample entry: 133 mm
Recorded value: 33.6 mm
